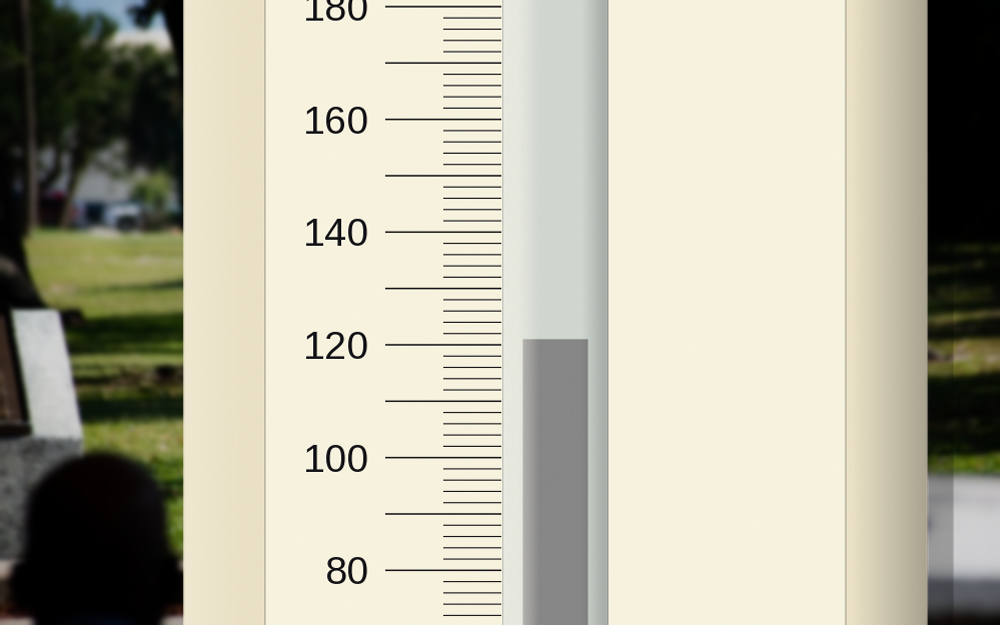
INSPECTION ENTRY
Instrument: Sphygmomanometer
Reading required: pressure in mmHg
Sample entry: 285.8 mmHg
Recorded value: 121 mmHg
